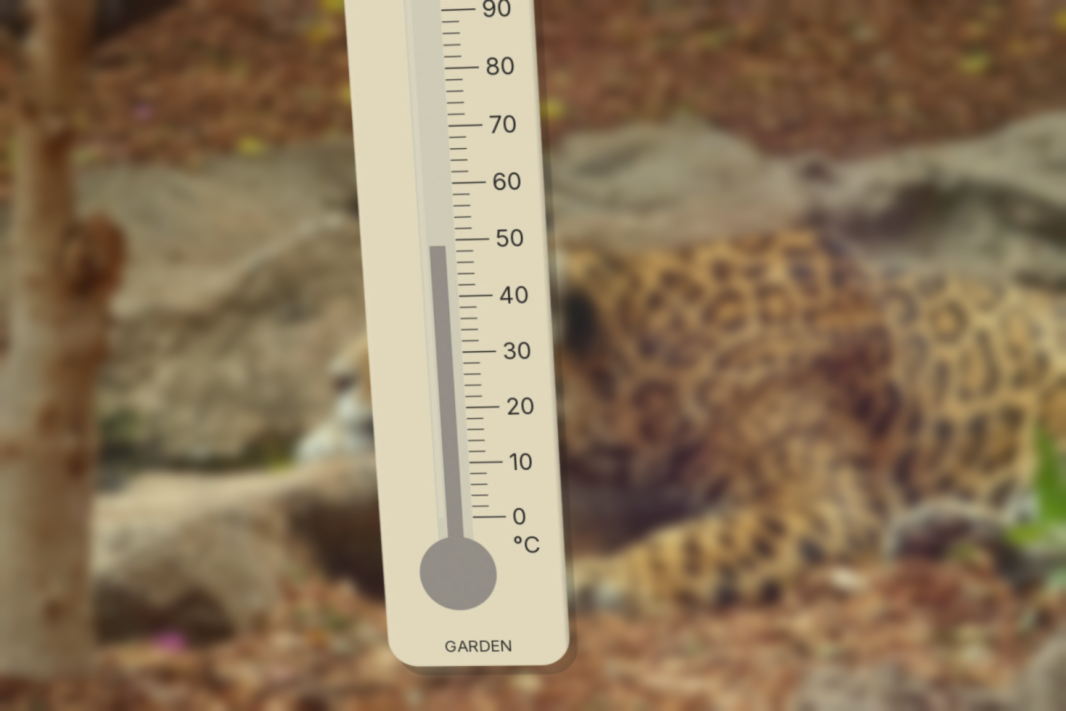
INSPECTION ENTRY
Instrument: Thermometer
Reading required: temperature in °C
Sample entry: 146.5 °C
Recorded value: 49 °C
